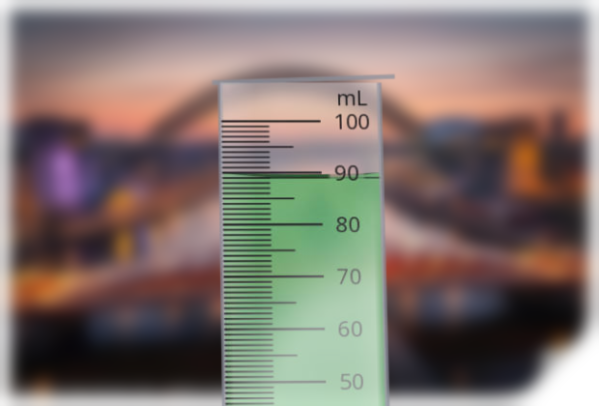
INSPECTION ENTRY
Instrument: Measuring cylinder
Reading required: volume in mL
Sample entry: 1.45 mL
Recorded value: 89 mL
